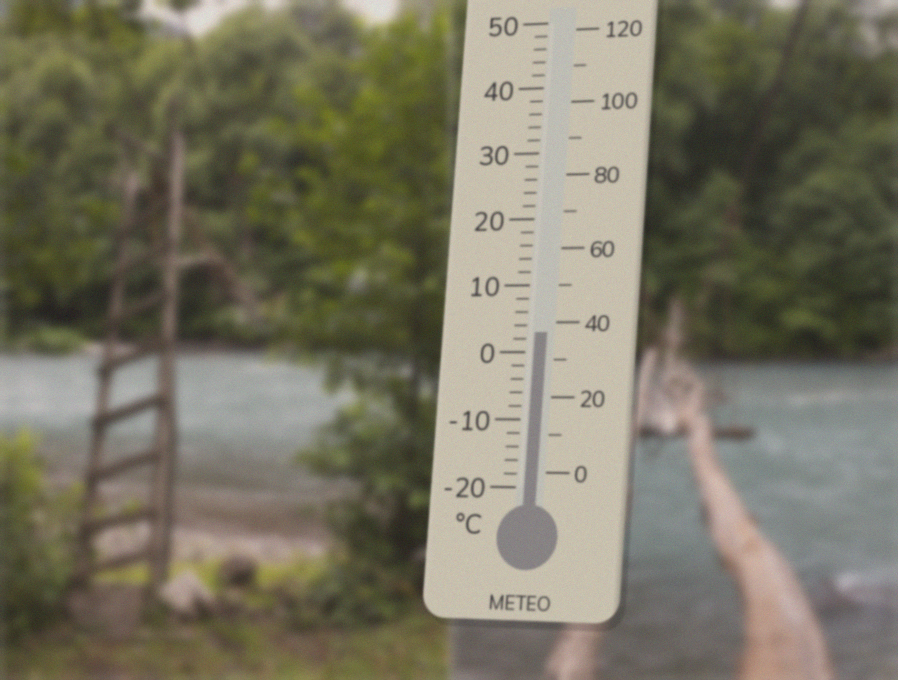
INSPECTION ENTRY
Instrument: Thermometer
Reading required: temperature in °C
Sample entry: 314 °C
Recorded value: 3 °C
